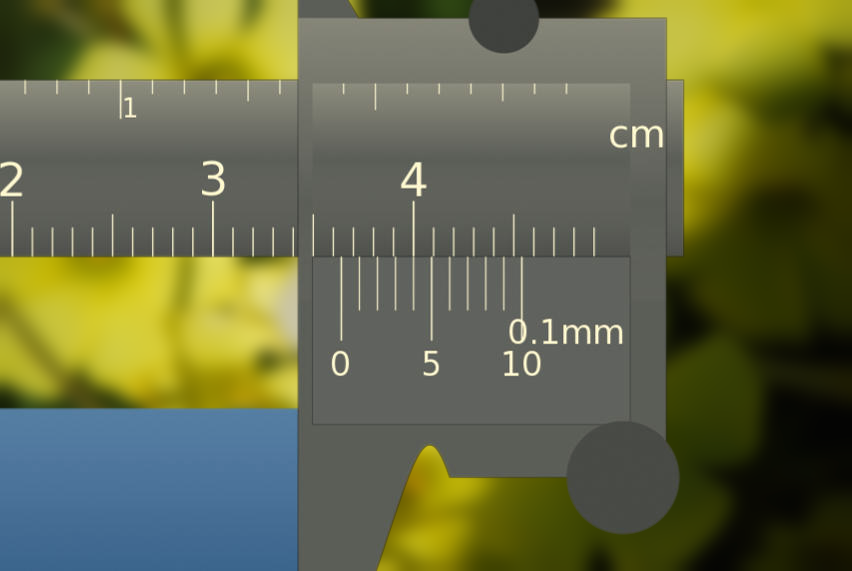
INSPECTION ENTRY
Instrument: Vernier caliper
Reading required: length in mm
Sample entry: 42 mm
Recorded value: 36.4 mm
